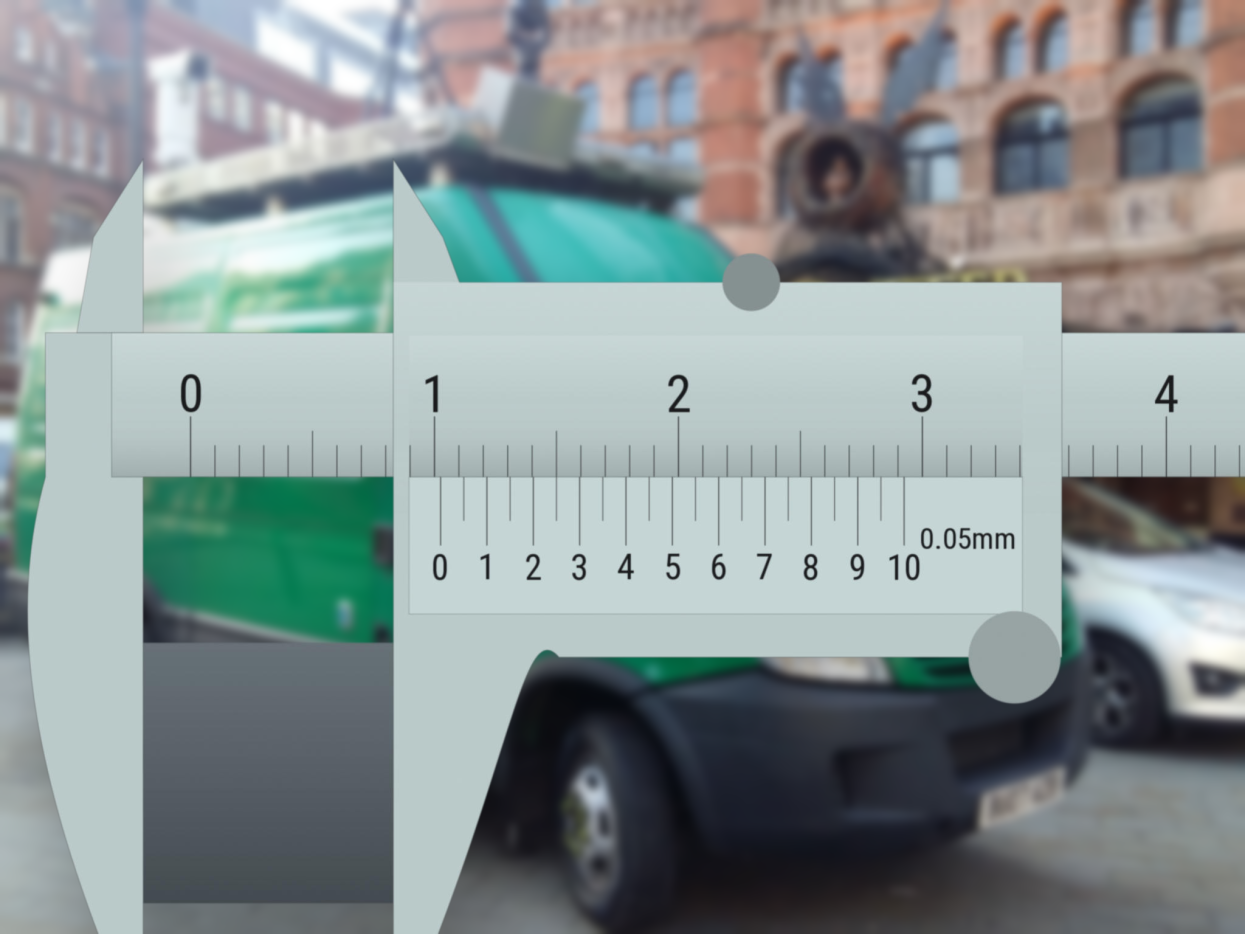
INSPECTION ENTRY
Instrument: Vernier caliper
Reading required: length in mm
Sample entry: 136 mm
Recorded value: 10.25 mm
